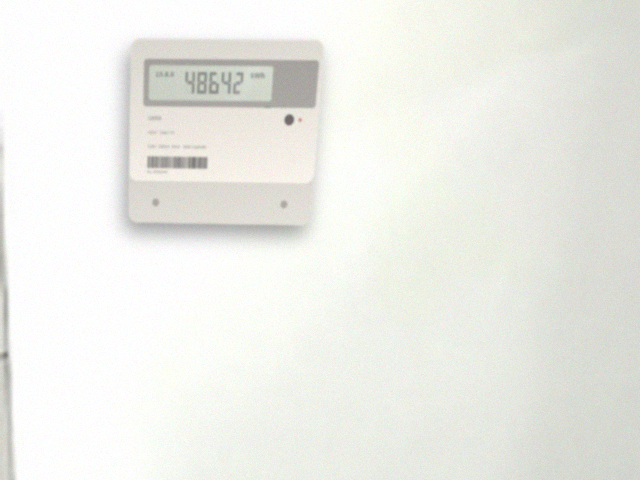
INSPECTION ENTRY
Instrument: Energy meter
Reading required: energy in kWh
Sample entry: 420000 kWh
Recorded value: 48642 kWh
